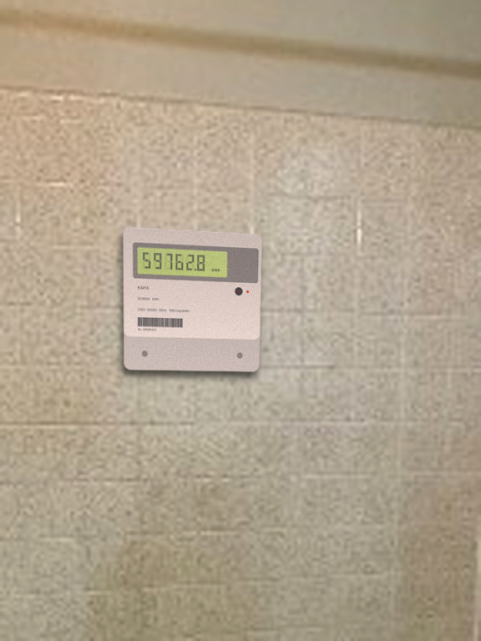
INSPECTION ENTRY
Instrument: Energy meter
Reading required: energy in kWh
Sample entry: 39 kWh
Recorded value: 59762.8 kWh
